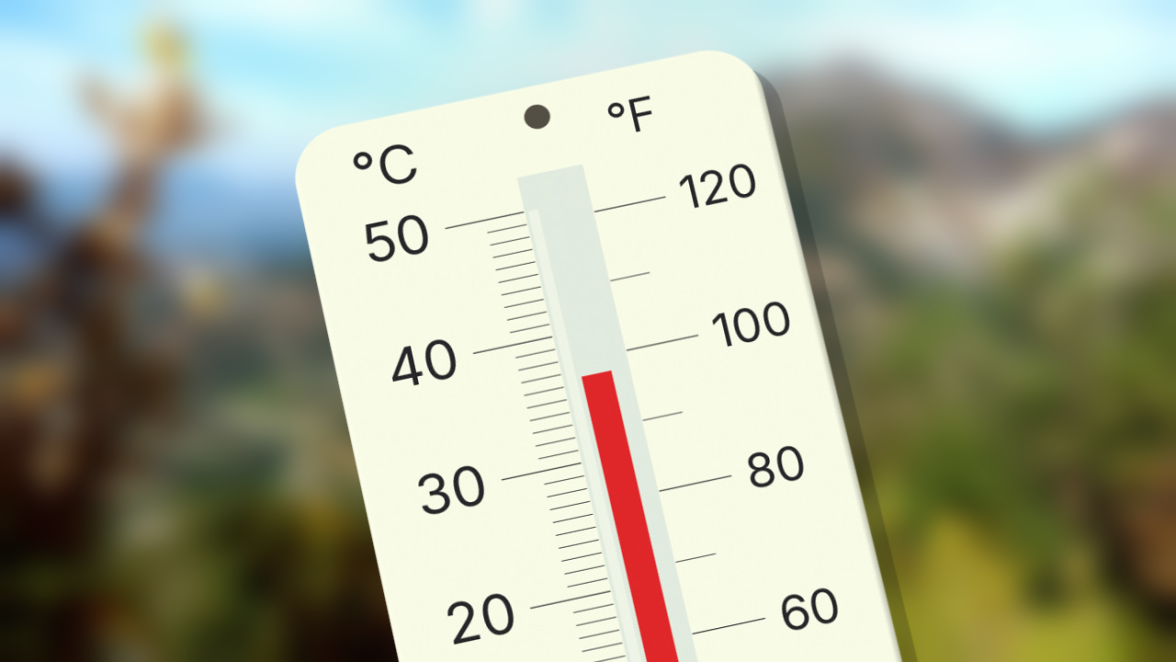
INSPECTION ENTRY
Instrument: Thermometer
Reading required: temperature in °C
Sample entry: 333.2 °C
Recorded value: 36.5 °C
